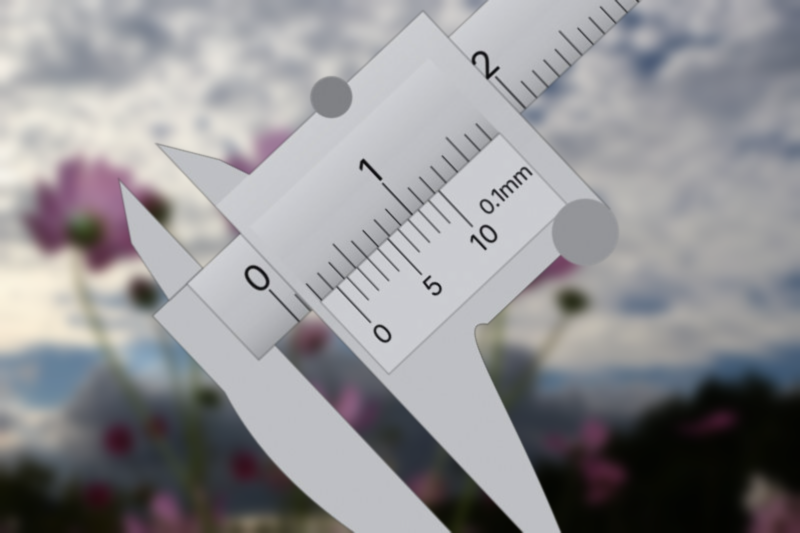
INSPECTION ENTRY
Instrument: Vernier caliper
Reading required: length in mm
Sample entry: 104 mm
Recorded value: 3.3 mm
